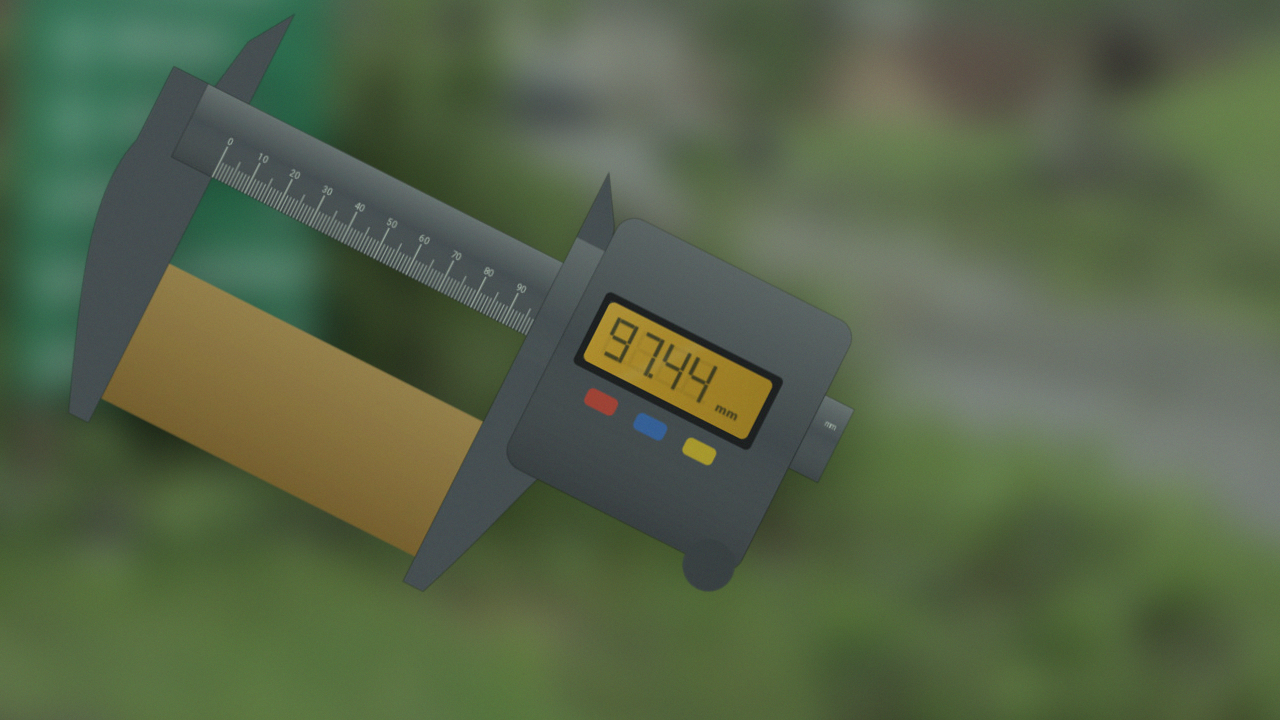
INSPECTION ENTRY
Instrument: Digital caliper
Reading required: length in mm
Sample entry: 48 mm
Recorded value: 97.44 mm
